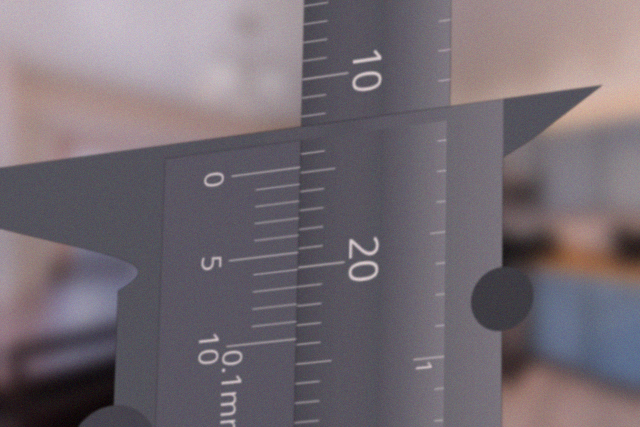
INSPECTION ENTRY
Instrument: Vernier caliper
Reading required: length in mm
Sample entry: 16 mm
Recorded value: 14.7 mm
